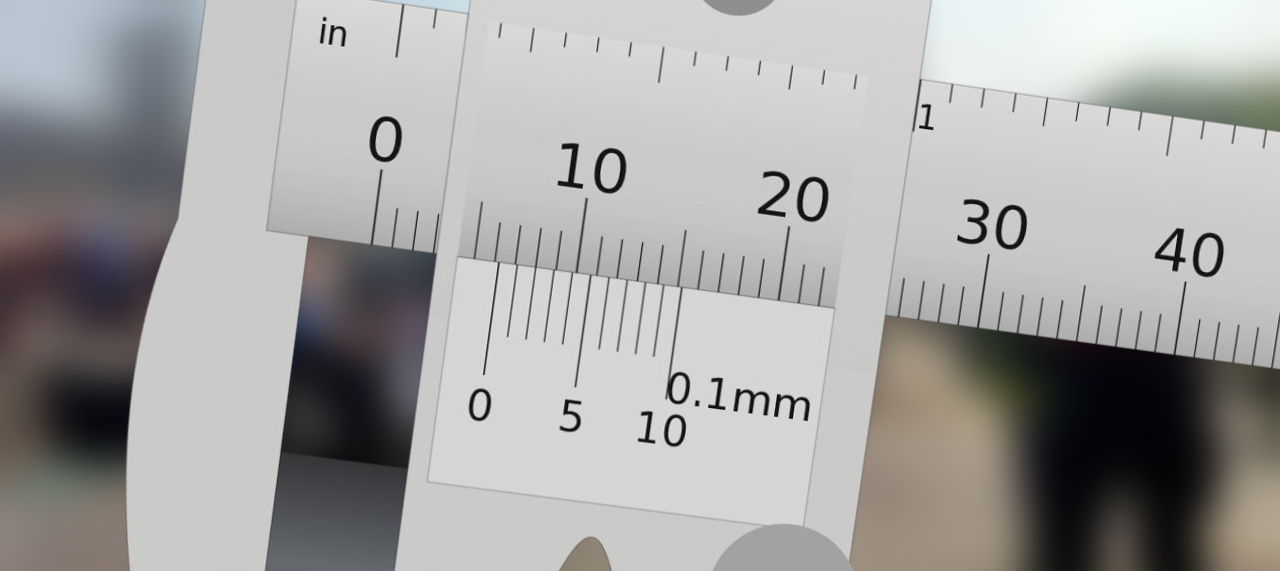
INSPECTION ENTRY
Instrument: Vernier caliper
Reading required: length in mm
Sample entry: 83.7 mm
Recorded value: 6.2 mm
